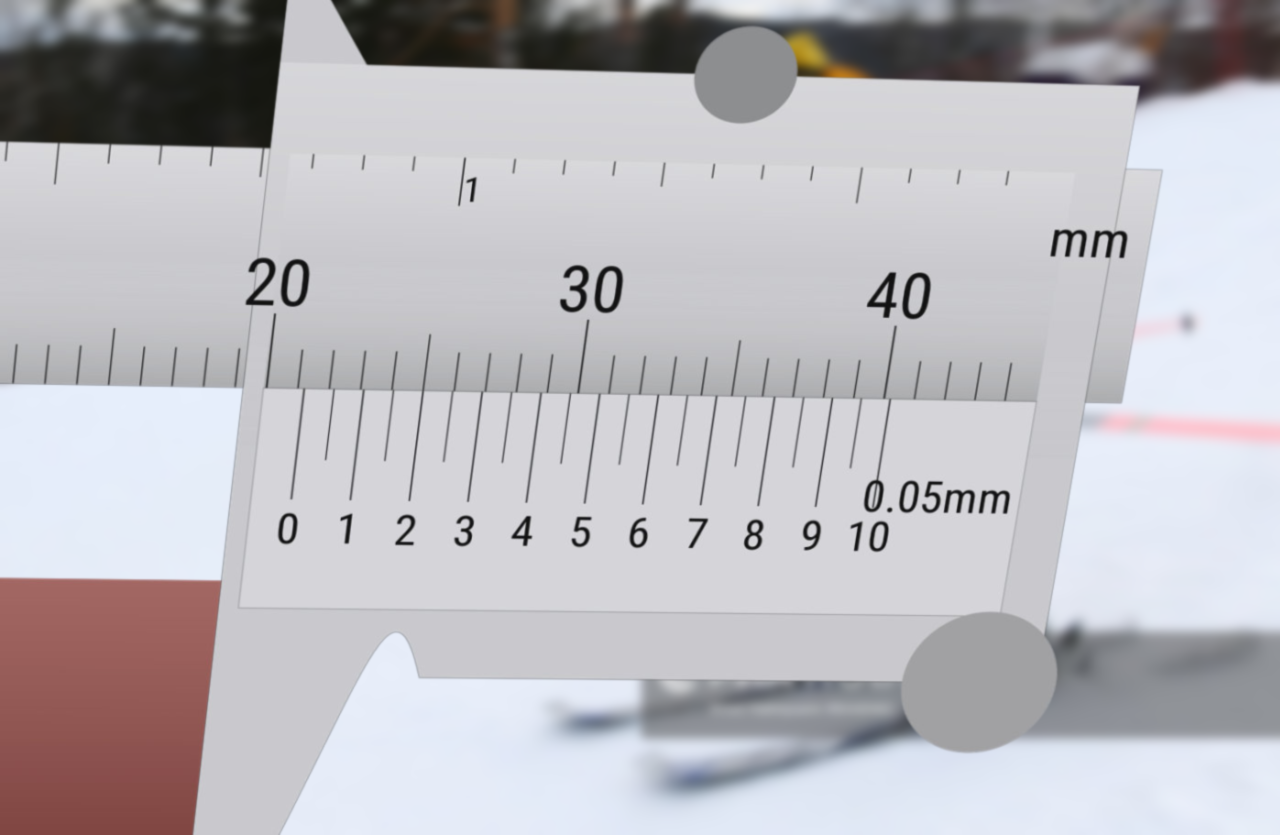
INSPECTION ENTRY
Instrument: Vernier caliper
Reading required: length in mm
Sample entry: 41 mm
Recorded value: 21.20 mm
